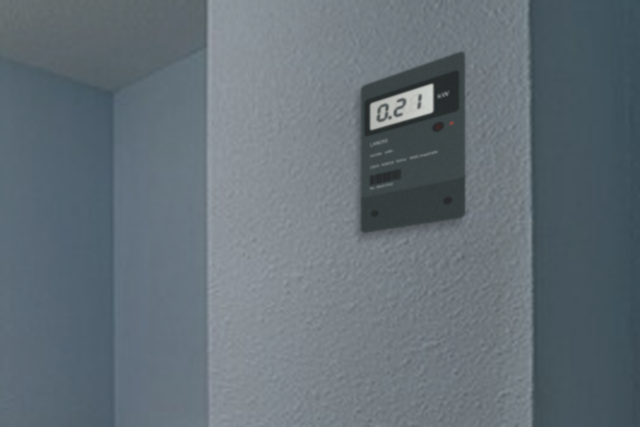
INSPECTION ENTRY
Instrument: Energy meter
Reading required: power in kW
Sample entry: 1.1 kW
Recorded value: 0.21 kW
